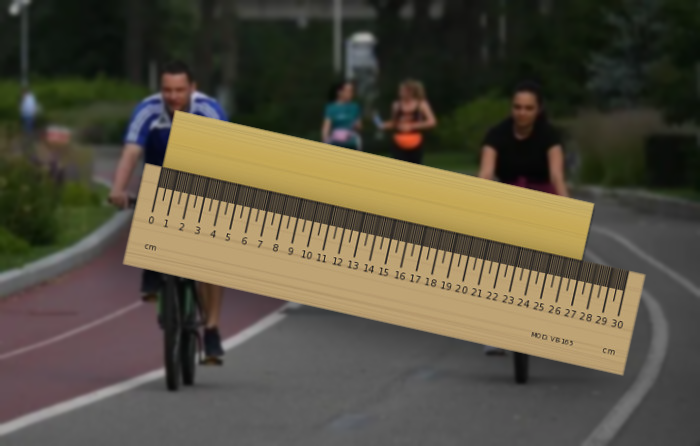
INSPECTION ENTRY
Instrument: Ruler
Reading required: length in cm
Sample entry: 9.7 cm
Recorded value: 27 cm
